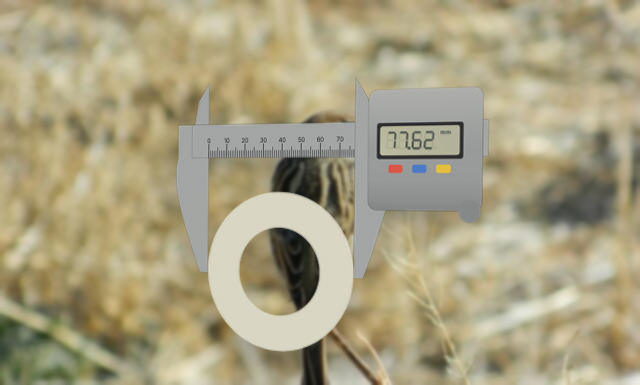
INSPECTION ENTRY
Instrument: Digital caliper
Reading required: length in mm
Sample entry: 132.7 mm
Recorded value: 77.62 mm
